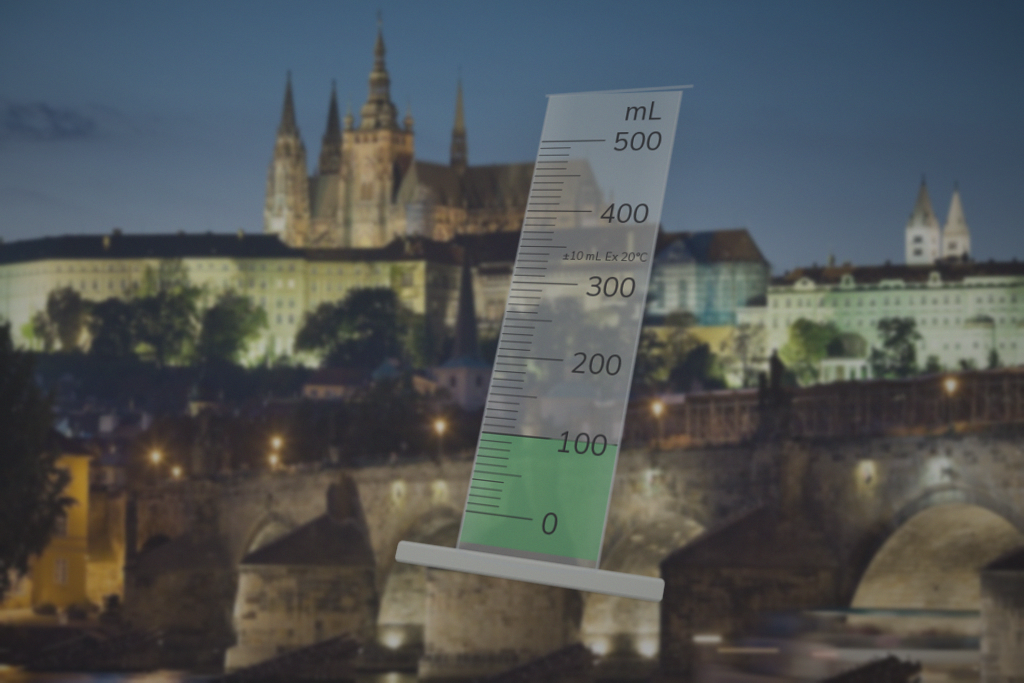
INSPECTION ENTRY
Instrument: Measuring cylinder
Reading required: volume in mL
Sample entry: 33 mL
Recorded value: 100 mL
